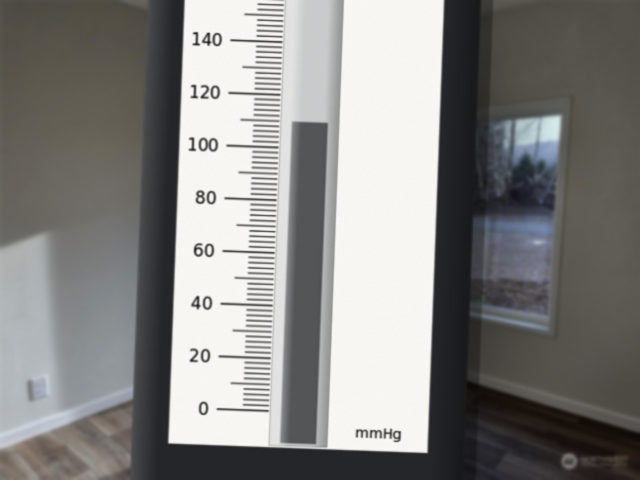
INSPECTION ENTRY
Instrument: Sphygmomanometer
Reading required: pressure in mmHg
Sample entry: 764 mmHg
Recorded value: 110 mmHg
